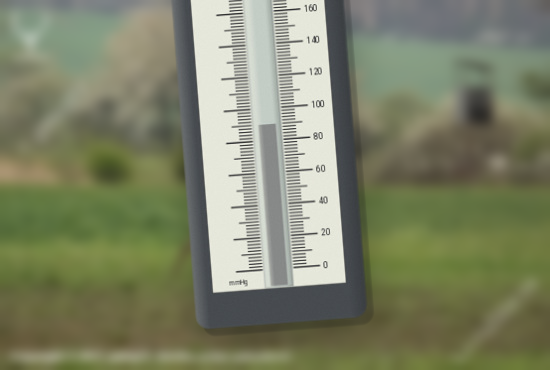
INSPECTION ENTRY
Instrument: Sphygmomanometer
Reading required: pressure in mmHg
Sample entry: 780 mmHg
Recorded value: 90 mmHg
